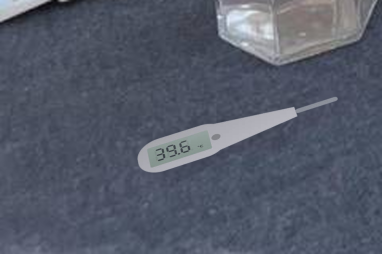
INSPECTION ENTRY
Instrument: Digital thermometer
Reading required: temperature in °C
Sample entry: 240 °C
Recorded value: 39.6 °C
